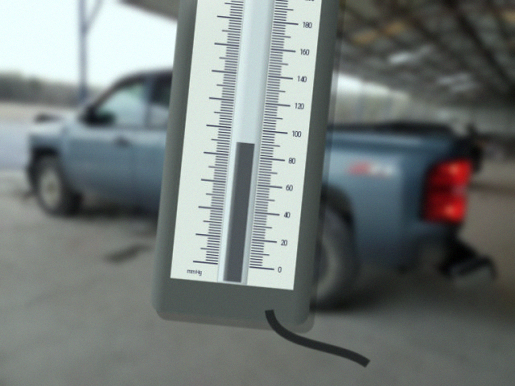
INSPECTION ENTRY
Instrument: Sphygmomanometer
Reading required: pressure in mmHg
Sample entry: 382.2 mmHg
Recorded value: 90 mmHg
